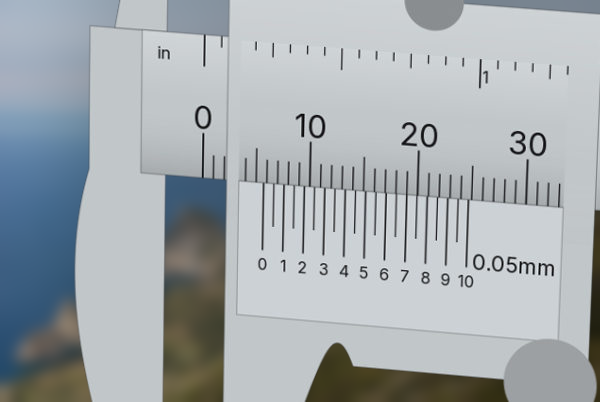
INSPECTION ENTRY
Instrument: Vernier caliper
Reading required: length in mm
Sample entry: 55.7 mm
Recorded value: 5.7 mm
